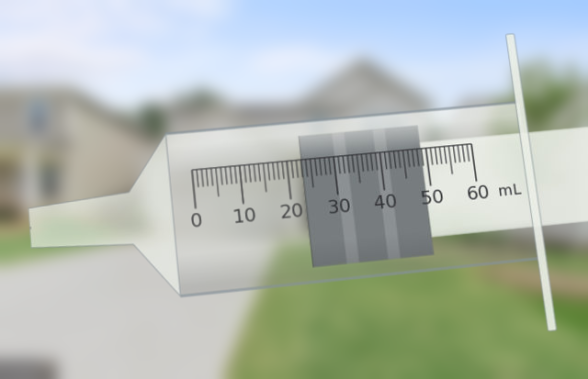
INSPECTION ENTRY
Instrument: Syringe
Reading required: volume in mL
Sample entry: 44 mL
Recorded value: 23 mL
